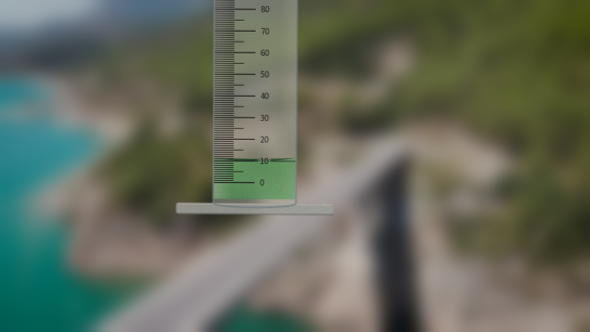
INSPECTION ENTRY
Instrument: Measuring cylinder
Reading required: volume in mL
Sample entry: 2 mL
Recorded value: 10 mL
